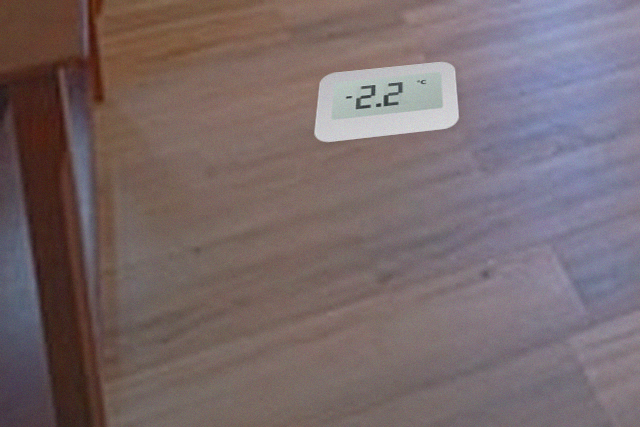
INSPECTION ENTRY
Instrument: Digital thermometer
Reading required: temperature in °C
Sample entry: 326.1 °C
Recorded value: -2.2 °C
